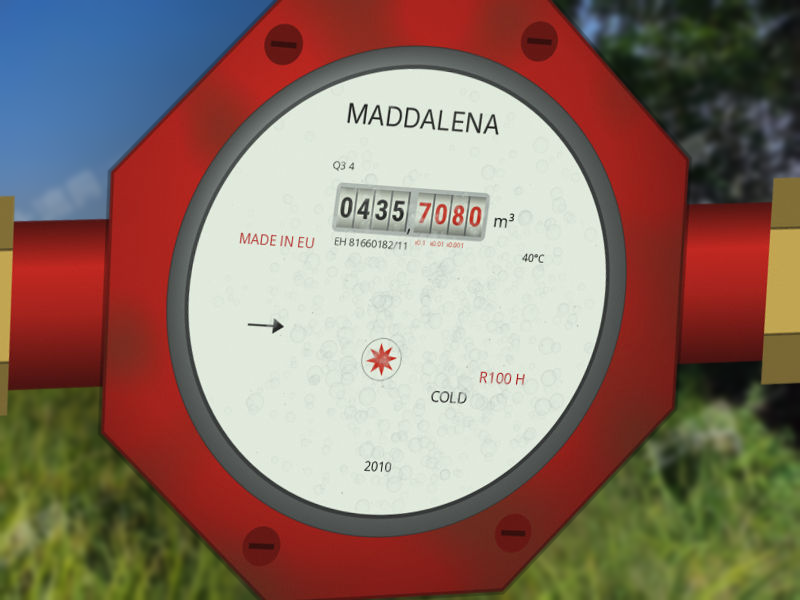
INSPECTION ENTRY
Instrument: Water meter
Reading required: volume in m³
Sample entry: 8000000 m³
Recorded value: 435.7080 m³
